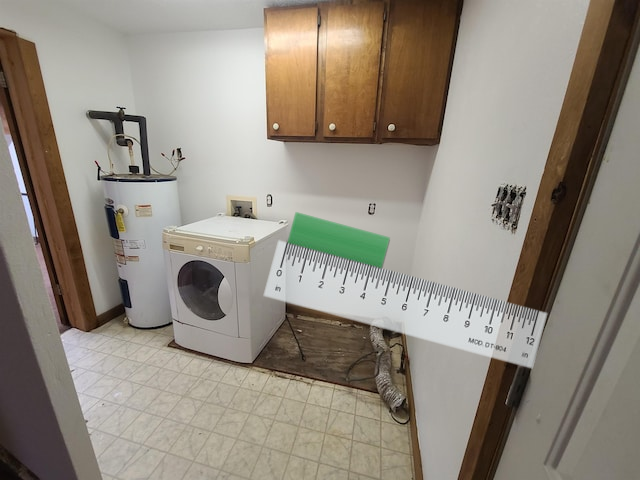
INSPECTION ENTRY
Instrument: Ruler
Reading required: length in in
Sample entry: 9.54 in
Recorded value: 4.5 in
